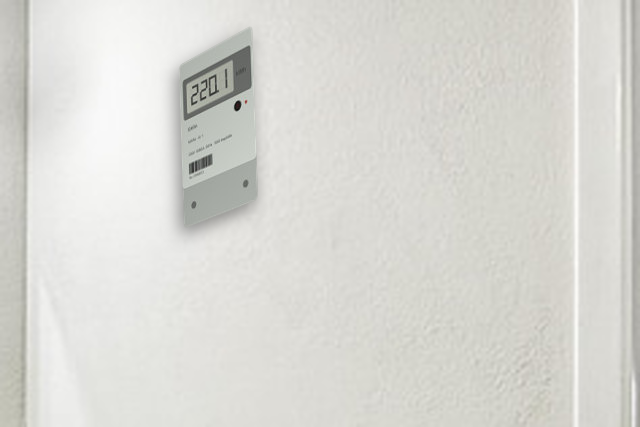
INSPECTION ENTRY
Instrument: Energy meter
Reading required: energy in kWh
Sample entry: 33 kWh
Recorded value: 220.1 kWh
